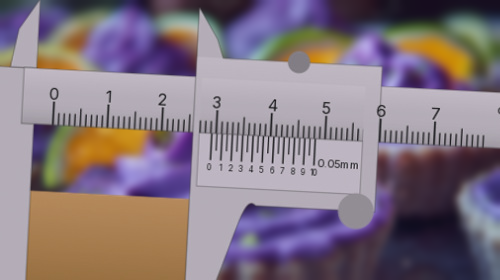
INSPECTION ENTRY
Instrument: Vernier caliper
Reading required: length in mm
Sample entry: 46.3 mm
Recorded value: 29.2 mm
